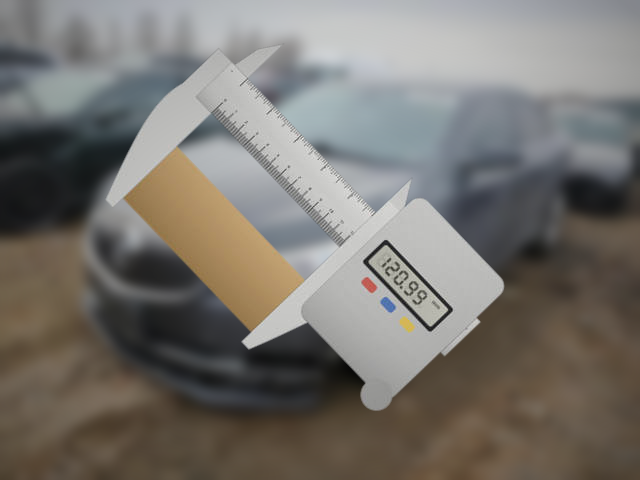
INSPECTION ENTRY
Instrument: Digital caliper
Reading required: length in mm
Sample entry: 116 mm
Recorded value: 120.99 mm
